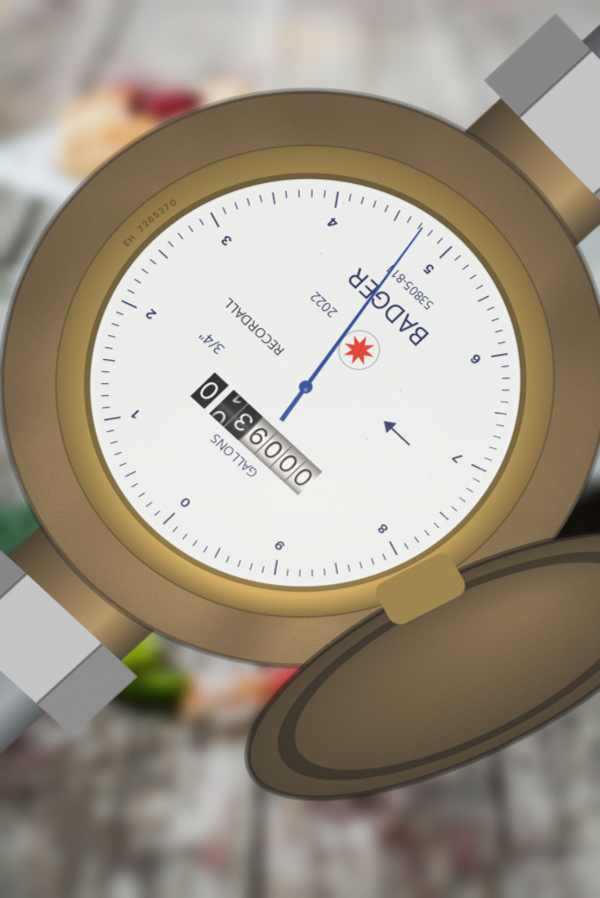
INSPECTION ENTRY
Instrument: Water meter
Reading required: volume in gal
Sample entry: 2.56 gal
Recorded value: 9304.7 gal
